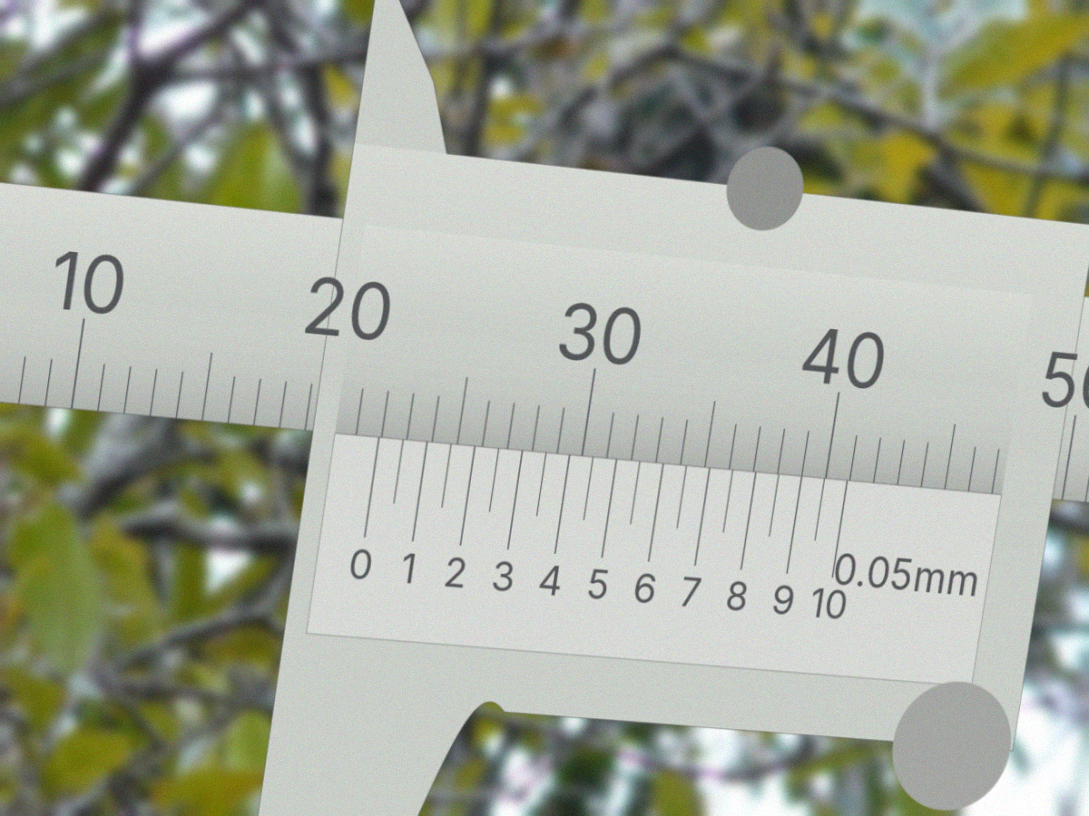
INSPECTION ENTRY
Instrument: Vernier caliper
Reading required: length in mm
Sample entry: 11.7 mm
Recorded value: 21.90 mm
